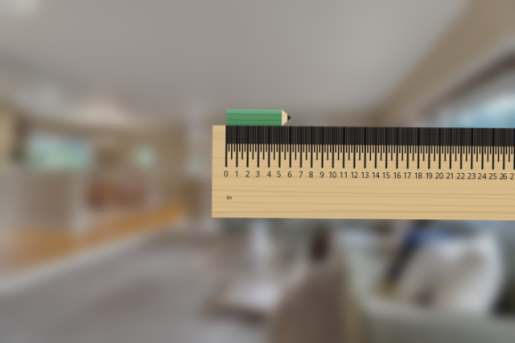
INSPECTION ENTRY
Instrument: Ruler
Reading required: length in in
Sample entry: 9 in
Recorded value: 6 in
